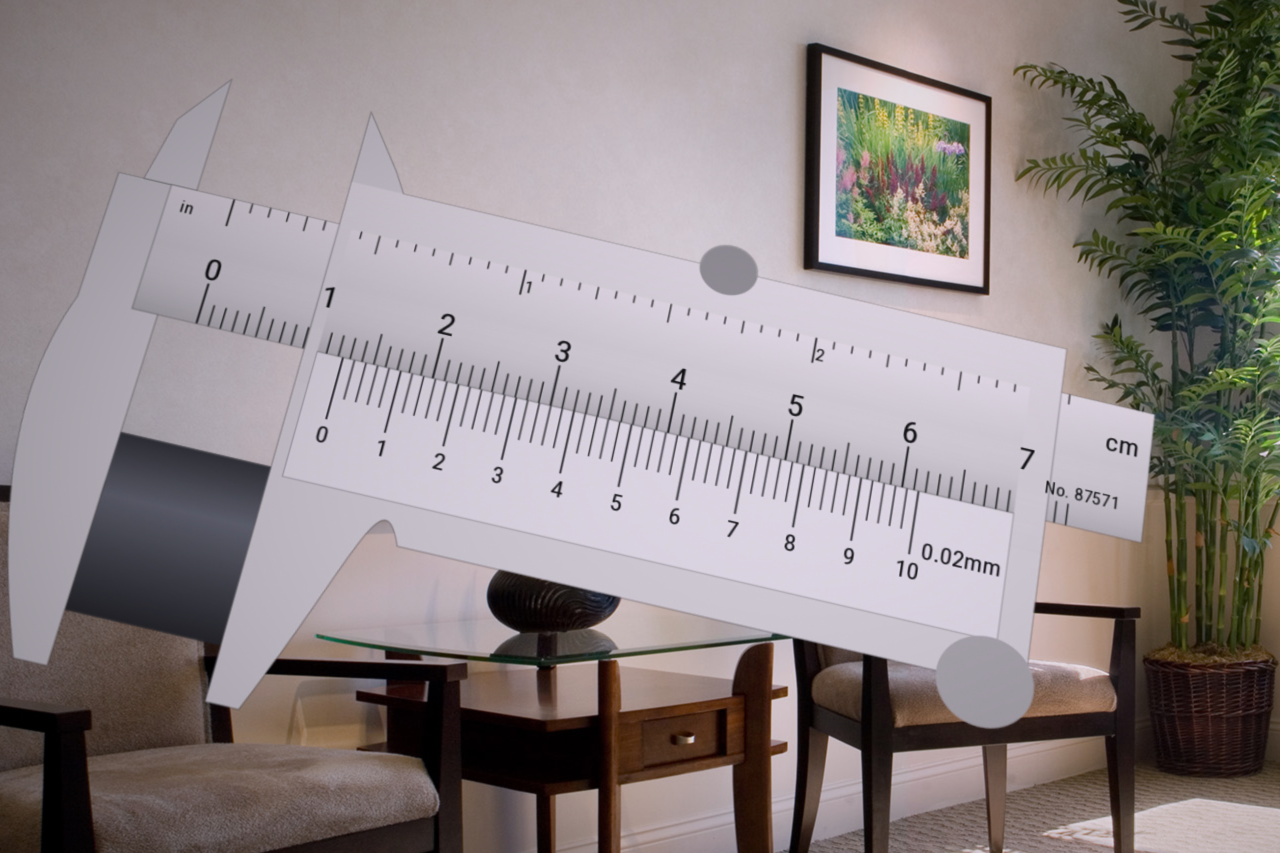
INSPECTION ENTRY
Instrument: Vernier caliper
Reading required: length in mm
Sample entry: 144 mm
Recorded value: 12.4 mm
